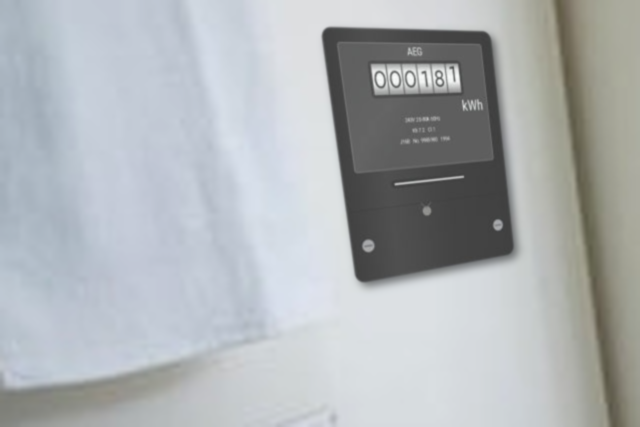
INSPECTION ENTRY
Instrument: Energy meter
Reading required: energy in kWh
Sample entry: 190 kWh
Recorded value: 181 kWh
